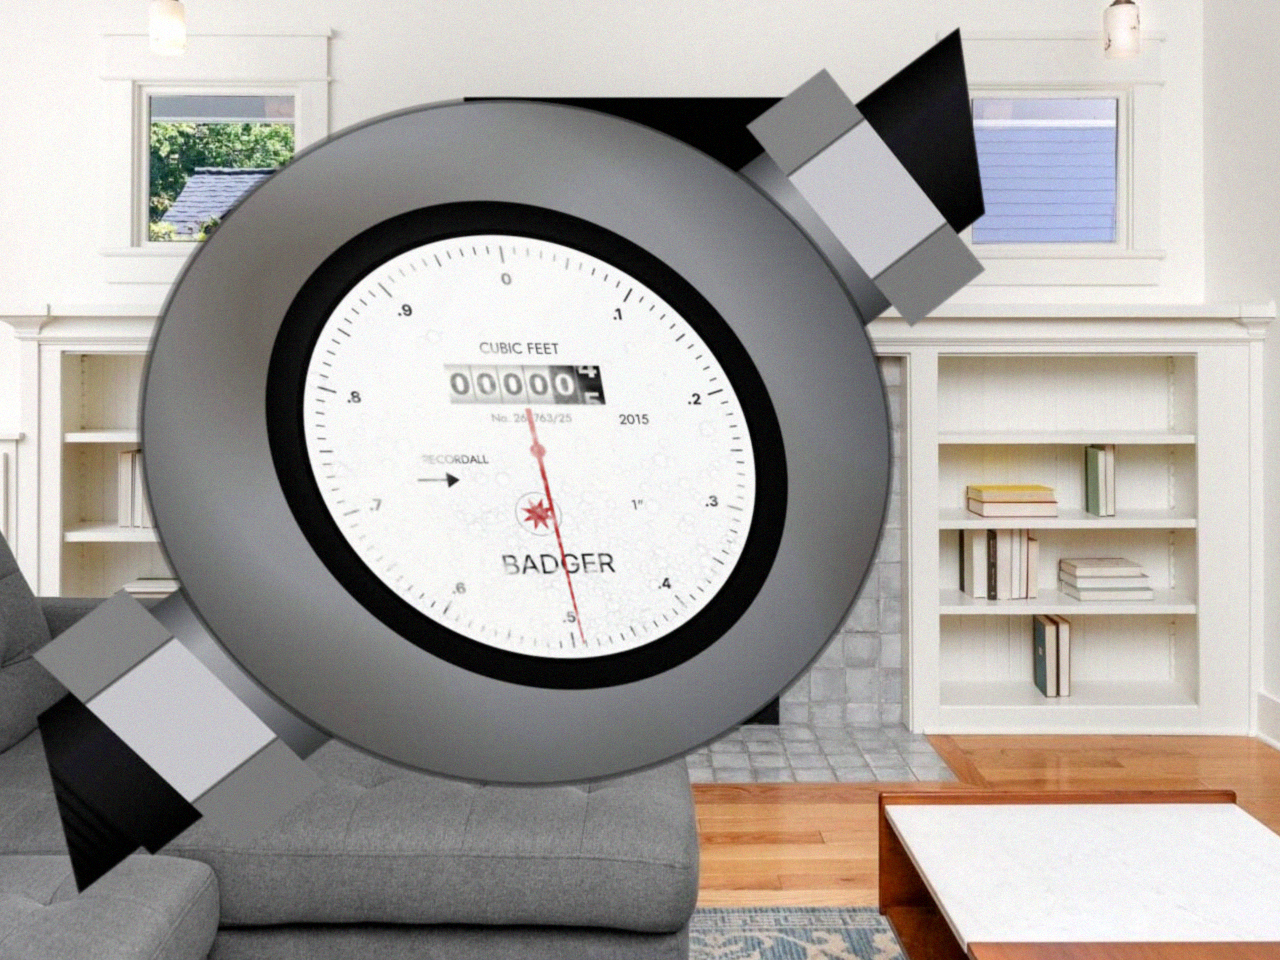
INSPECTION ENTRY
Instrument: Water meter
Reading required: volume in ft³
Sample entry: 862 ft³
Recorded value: 4.49 ft³
